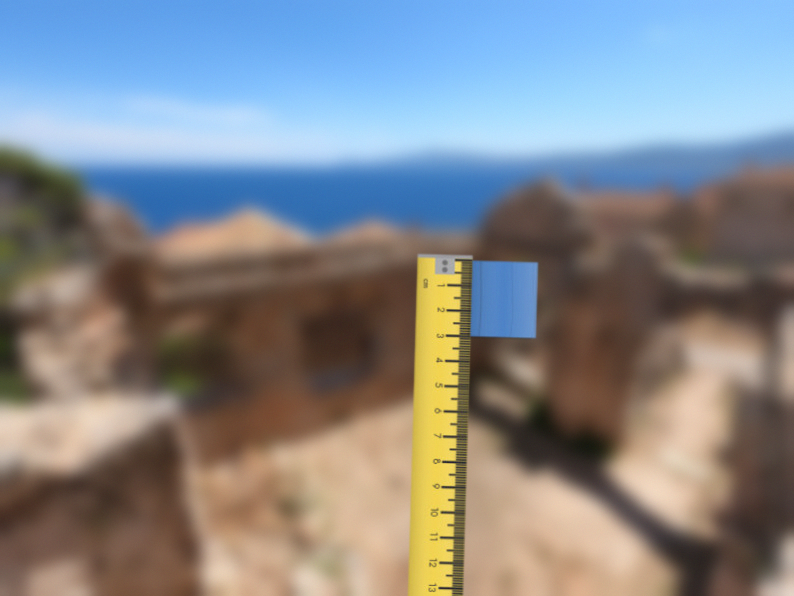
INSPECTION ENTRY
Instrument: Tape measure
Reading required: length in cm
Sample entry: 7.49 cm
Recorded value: 3 cm
